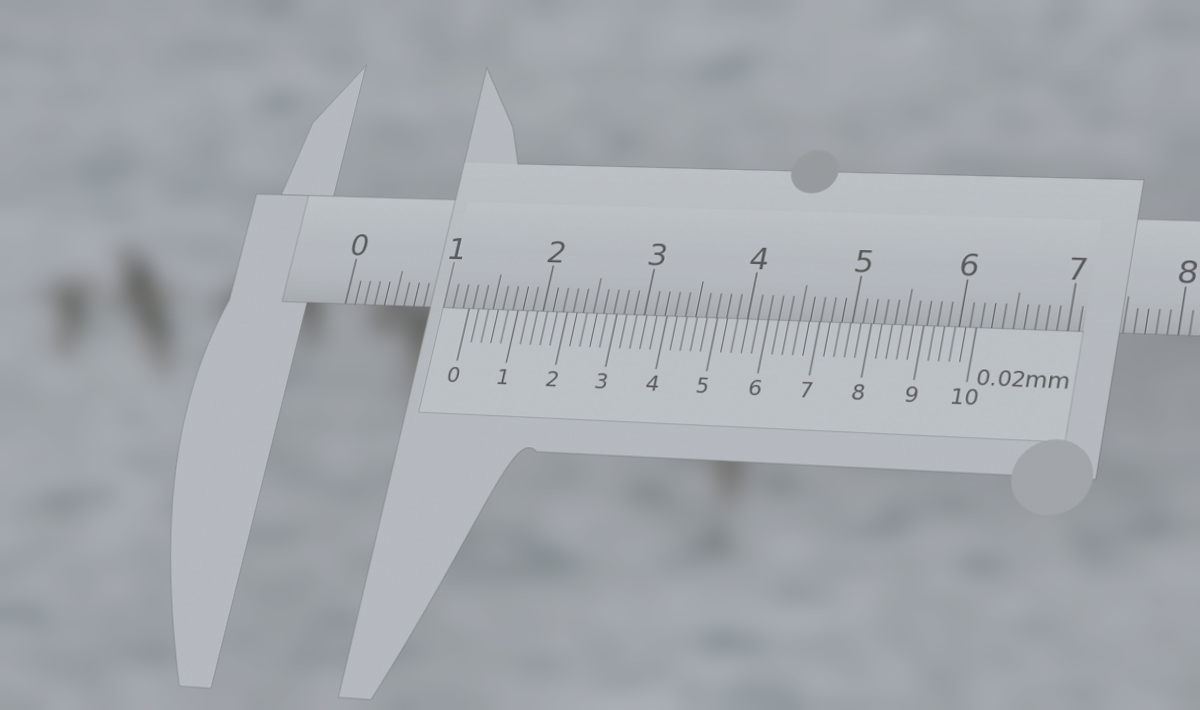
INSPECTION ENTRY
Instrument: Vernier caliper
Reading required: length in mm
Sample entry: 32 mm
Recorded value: 12.6 mm
